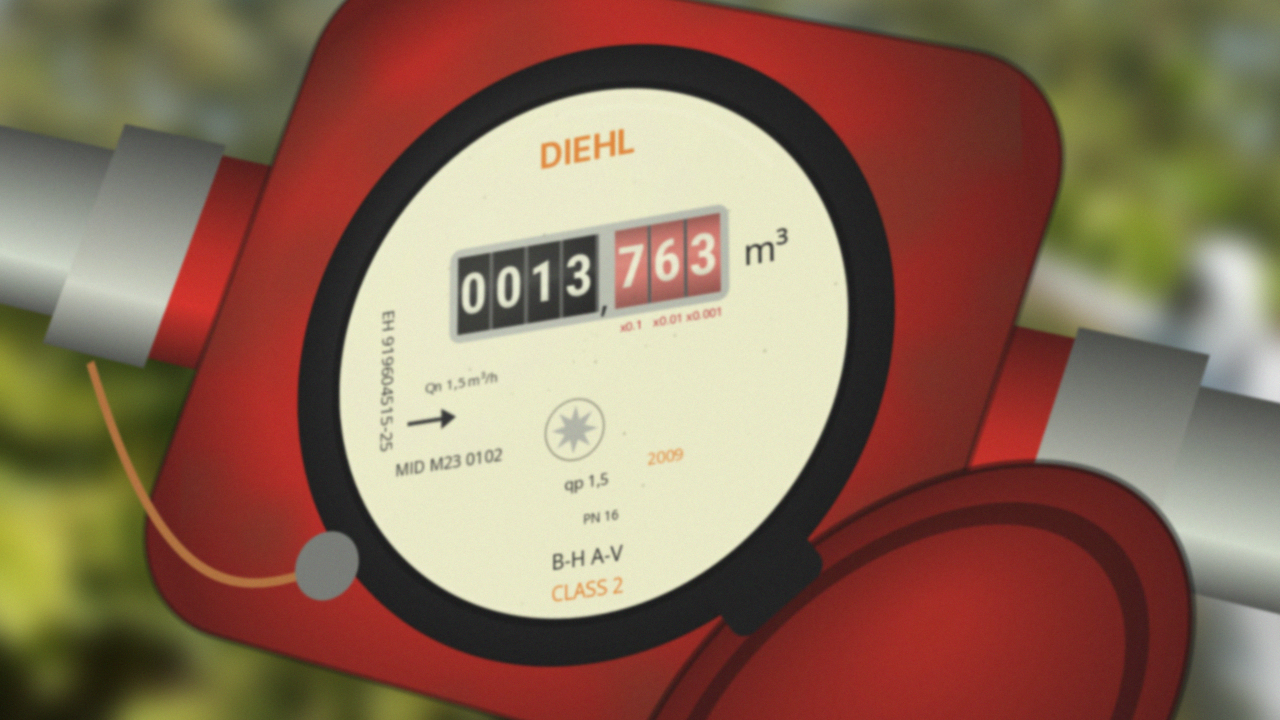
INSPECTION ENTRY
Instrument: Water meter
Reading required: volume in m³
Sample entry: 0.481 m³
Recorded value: 13.763 m³
